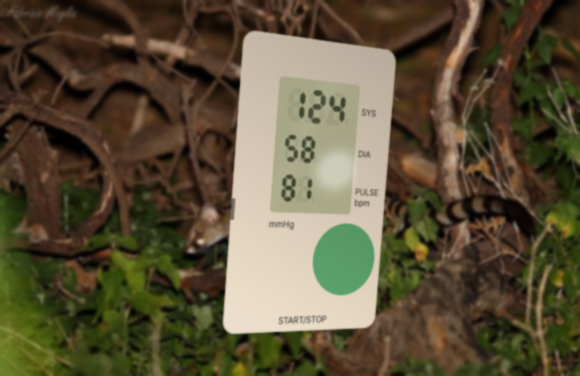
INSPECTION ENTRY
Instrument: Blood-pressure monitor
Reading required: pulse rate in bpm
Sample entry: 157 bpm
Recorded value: 81 bpm
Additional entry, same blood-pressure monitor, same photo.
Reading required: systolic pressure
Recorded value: 124 mmHg
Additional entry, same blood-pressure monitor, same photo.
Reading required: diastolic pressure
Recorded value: 58 mmHg
